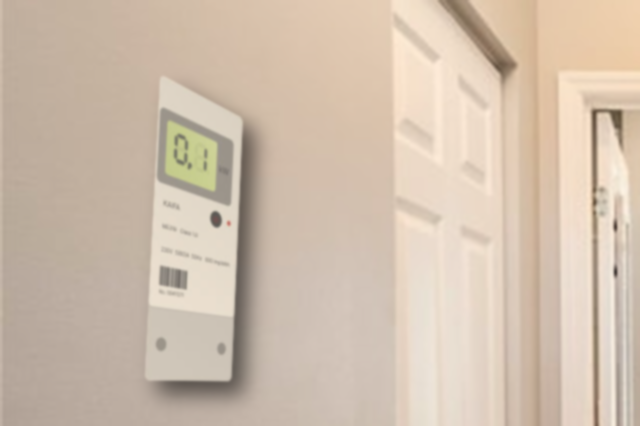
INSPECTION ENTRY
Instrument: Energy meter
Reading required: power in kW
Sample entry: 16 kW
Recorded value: 0.1 kW
